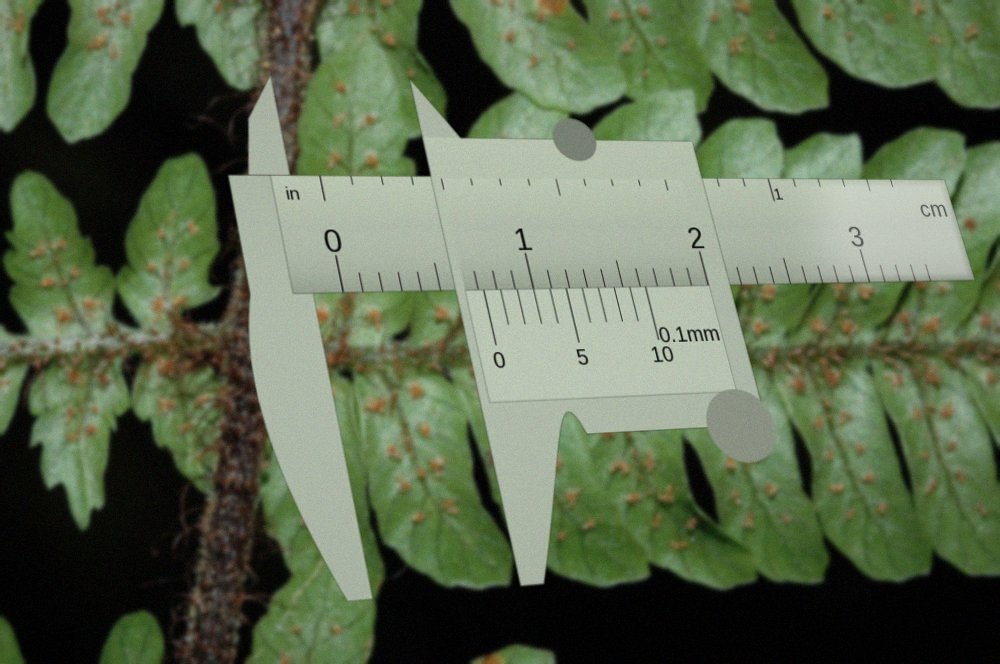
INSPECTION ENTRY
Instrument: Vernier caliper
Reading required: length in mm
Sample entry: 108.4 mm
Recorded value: 7.3 mm
